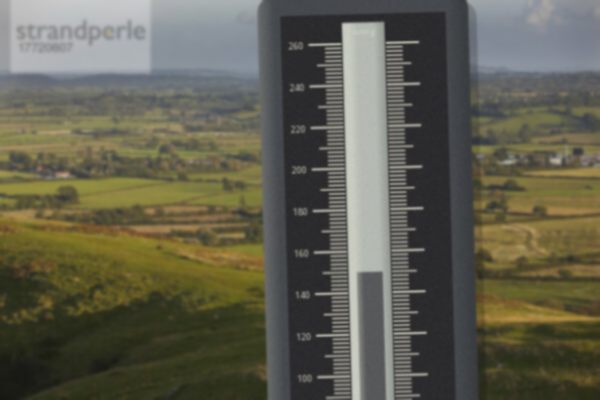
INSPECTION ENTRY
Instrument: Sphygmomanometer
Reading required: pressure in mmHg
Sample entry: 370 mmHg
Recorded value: 150 mmHg
